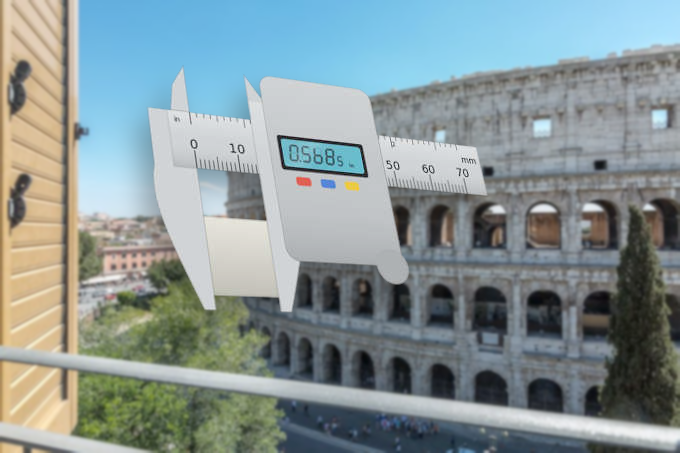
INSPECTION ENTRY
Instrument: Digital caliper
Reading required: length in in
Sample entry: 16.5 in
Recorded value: 0.5685 in
